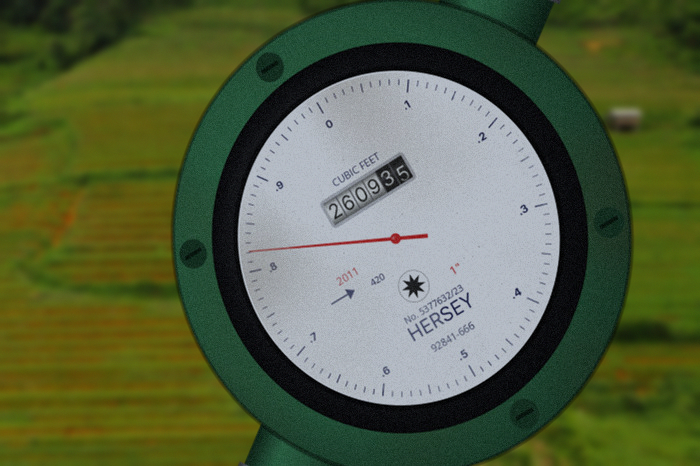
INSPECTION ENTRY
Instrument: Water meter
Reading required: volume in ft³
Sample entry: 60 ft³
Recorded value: 260934.82 ft³
